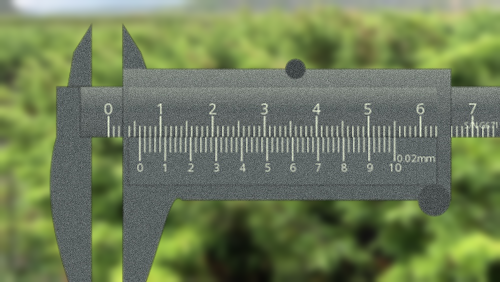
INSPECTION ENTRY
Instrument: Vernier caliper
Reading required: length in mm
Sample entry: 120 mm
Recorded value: 6.0 mm
